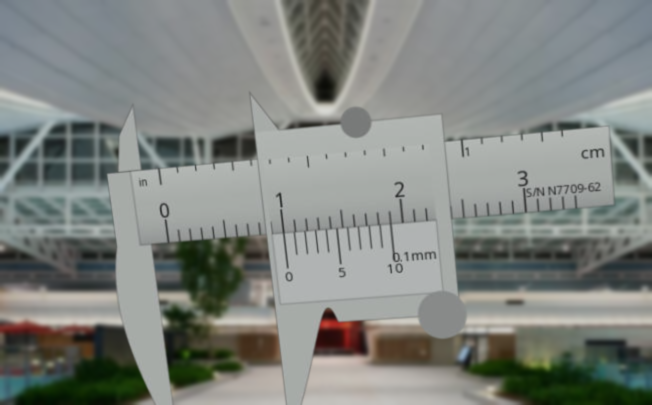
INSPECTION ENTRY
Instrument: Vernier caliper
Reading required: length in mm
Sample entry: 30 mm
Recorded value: 10.0 mm
